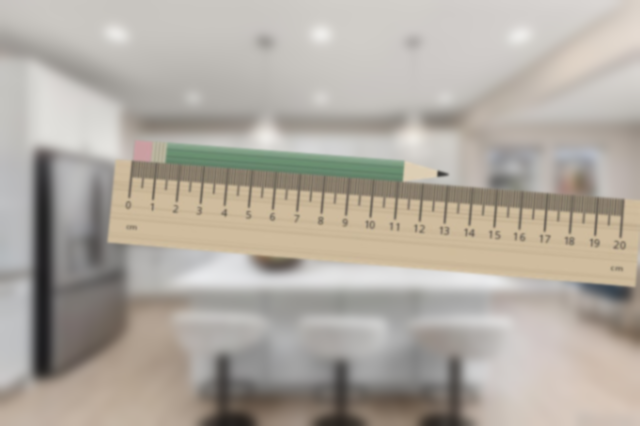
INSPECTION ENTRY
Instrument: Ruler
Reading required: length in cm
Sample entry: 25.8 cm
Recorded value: 13 cm
